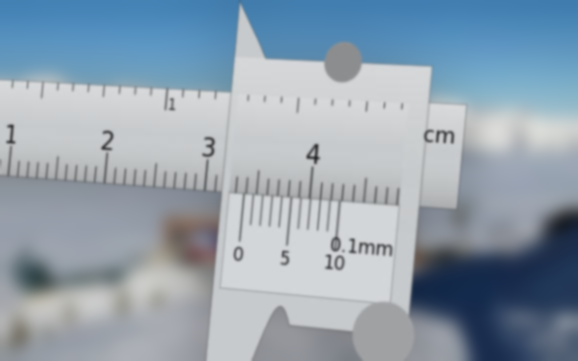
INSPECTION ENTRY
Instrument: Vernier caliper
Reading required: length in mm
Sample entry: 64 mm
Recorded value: 33.8 mm
